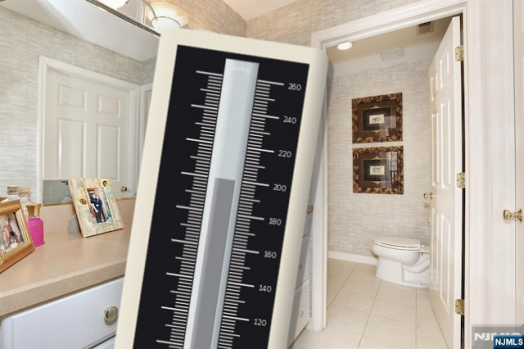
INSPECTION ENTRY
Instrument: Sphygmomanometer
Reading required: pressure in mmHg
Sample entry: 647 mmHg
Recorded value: 200 mmHg
